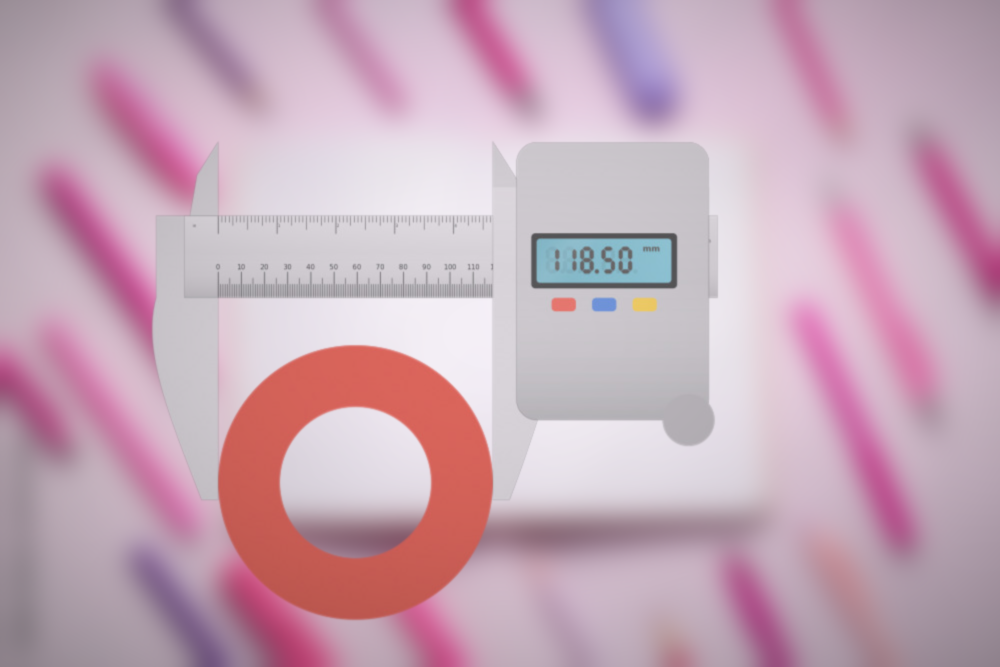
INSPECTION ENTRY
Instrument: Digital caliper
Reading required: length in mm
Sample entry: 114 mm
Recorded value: 118.50 mm
